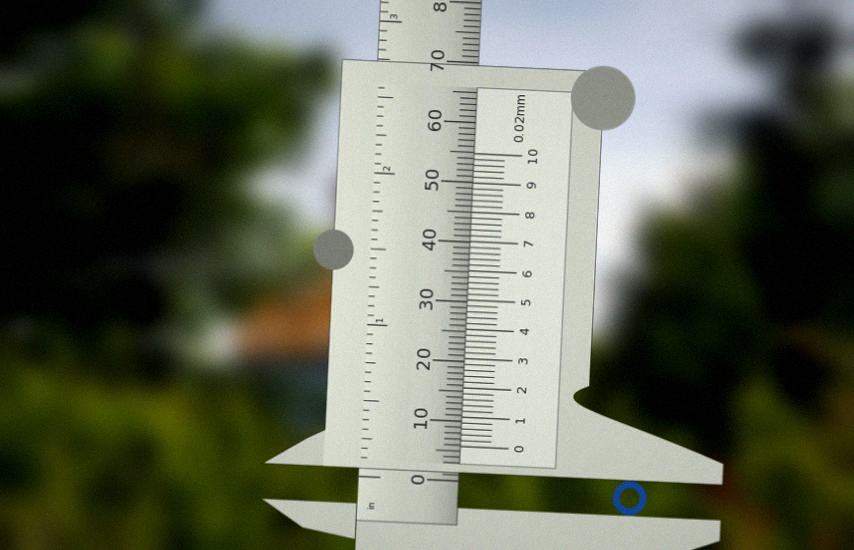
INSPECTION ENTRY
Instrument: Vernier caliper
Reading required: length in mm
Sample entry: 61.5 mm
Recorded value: 5.8 mm
